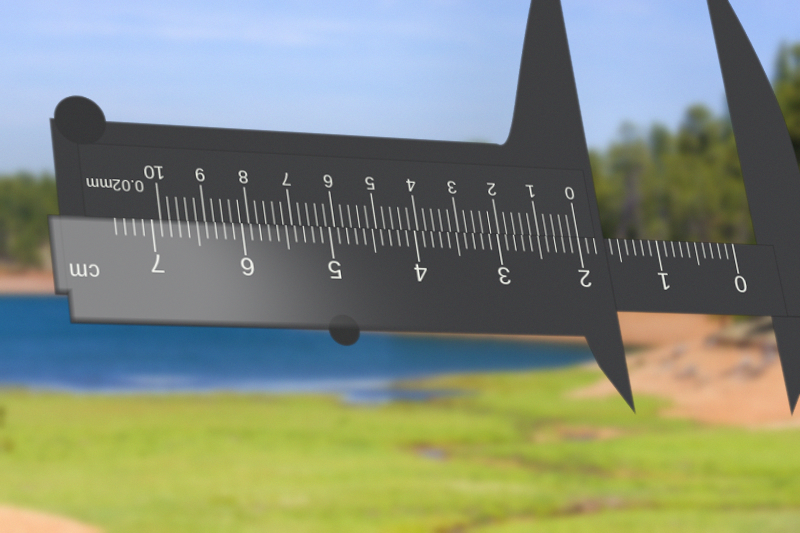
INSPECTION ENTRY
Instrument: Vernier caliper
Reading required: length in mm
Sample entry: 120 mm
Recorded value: 20.0 mm
